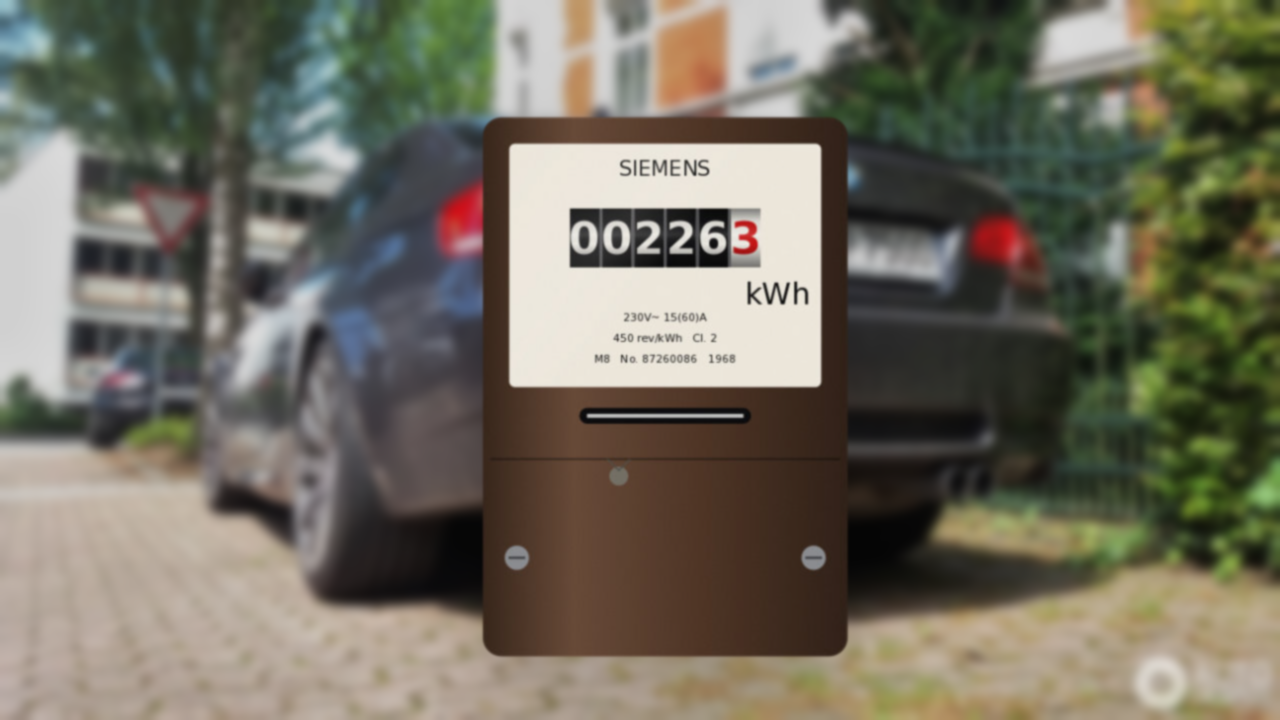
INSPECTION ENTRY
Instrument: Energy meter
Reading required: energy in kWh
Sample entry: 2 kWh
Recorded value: 226.3 kWh
